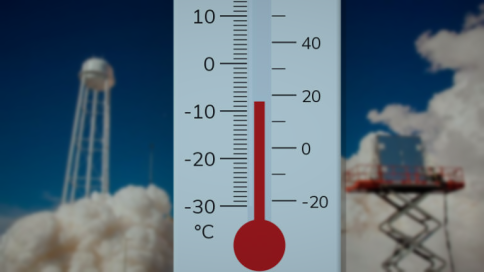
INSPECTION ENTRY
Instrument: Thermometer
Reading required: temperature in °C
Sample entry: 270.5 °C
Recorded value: -8 °C
